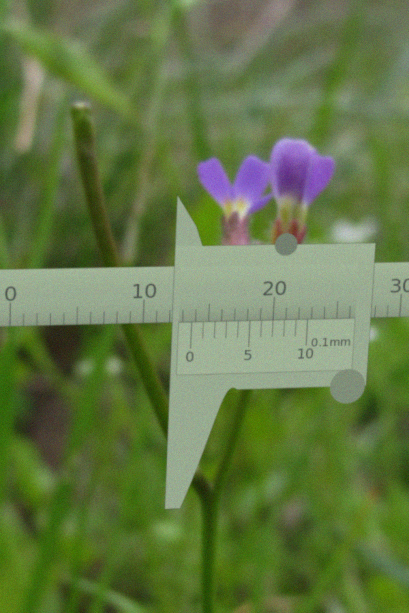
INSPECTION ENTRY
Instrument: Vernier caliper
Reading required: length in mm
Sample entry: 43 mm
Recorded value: 13.7 mm
